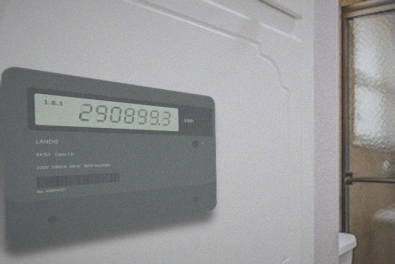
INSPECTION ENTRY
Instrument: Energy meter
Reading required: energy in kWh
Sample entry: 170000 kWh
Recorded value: 290899.3 kWh
